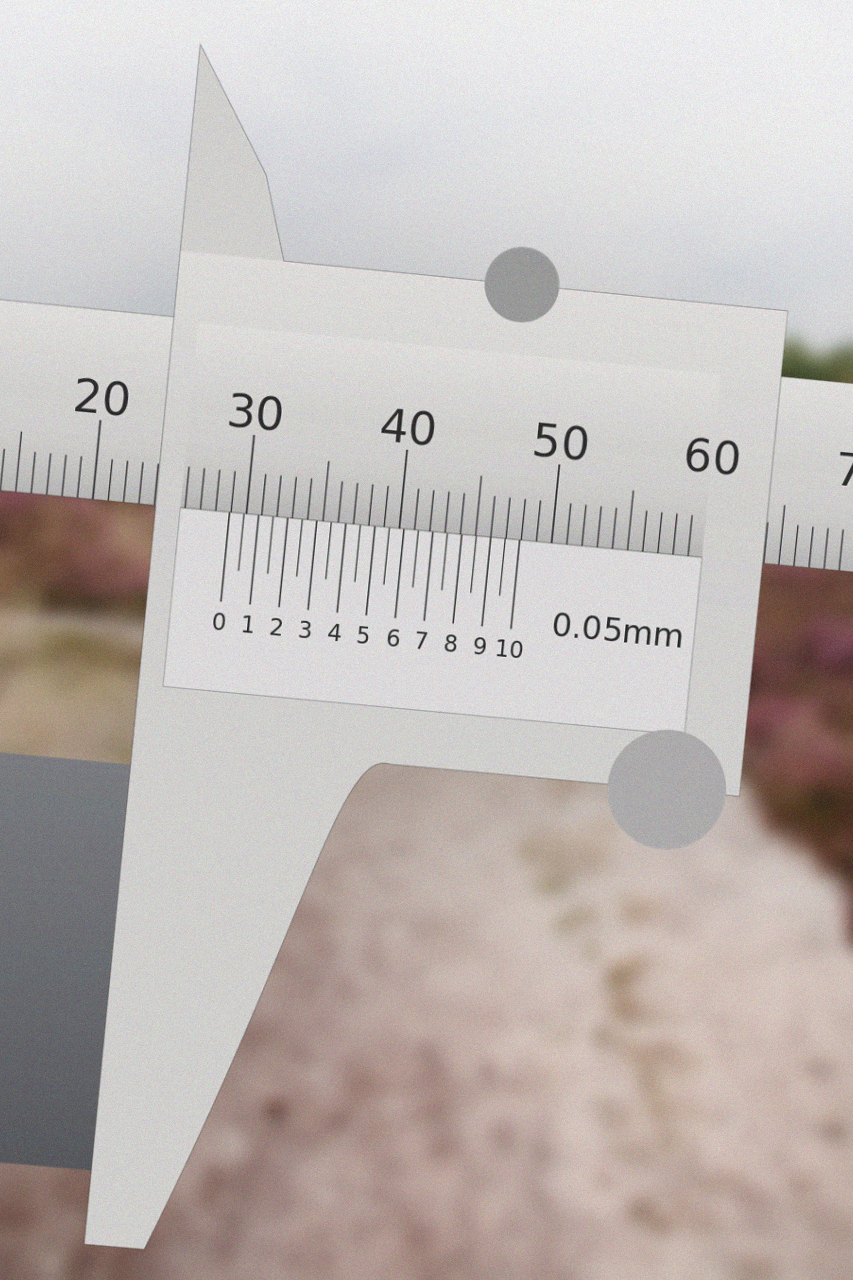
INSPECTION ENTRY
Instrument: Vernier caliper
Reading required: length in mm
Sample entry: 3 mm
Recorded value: 28.9 mm
